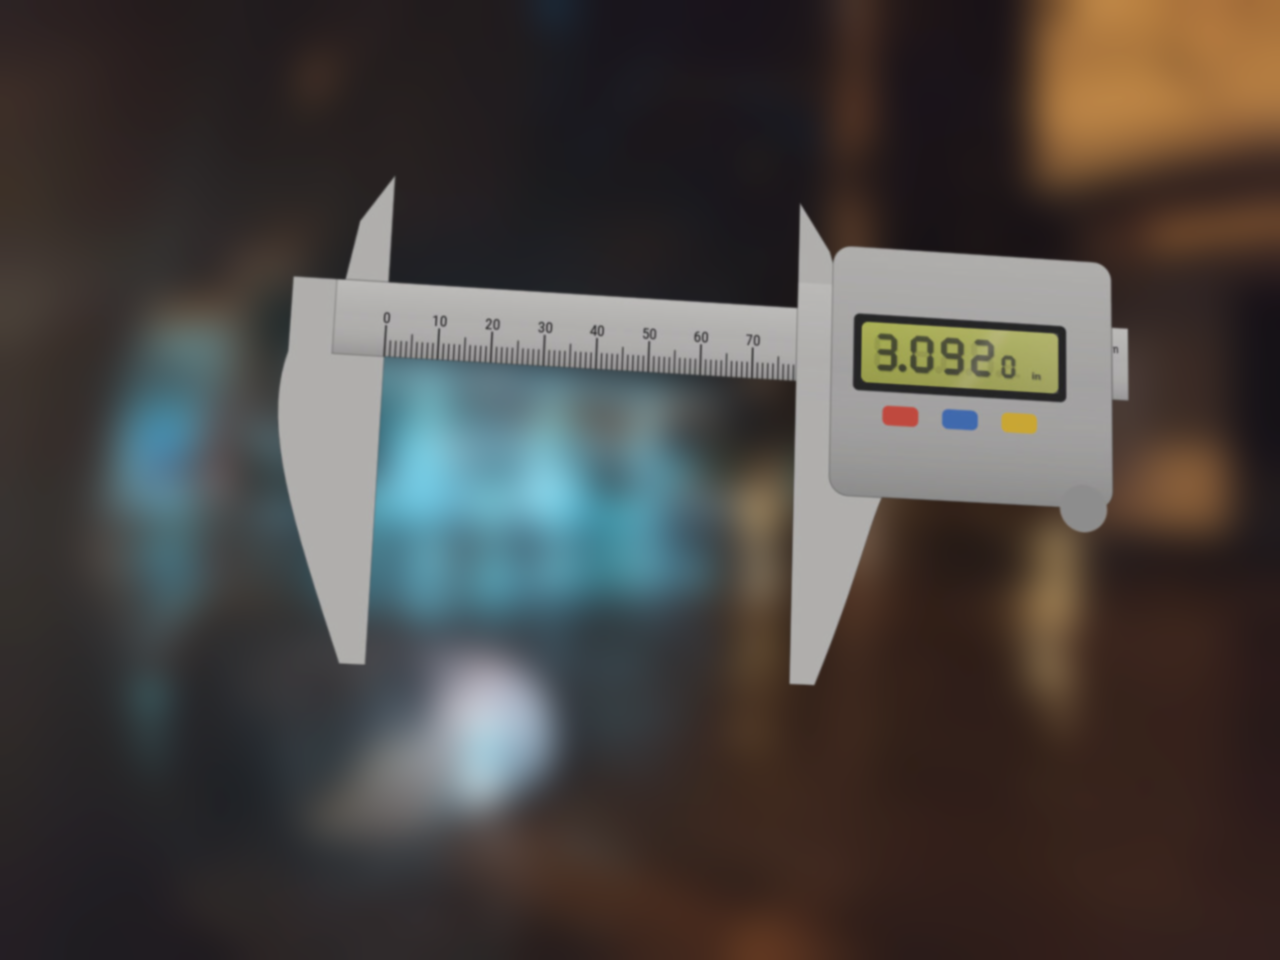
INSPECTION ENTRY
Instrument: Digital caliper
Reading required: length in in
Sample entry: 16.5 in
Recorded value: 3.0920 in
